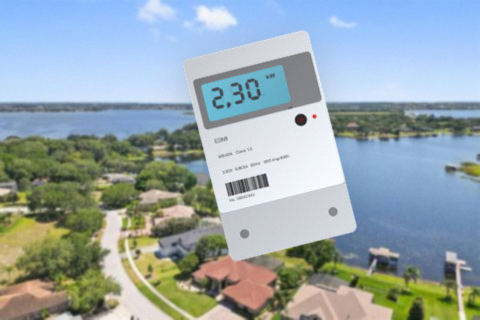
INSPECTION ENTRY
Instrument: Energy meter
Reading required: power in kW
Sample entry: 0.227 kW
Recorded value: 2.30 kW
